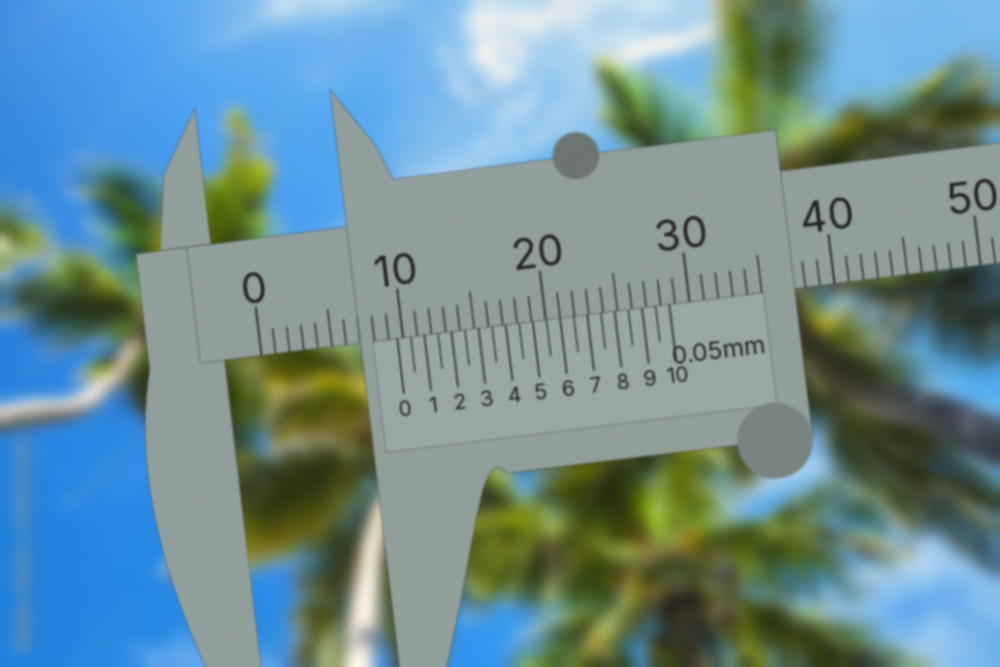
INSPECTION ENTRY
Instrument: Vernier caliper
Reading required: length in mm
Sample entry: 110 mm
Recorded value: 9.6 mm
